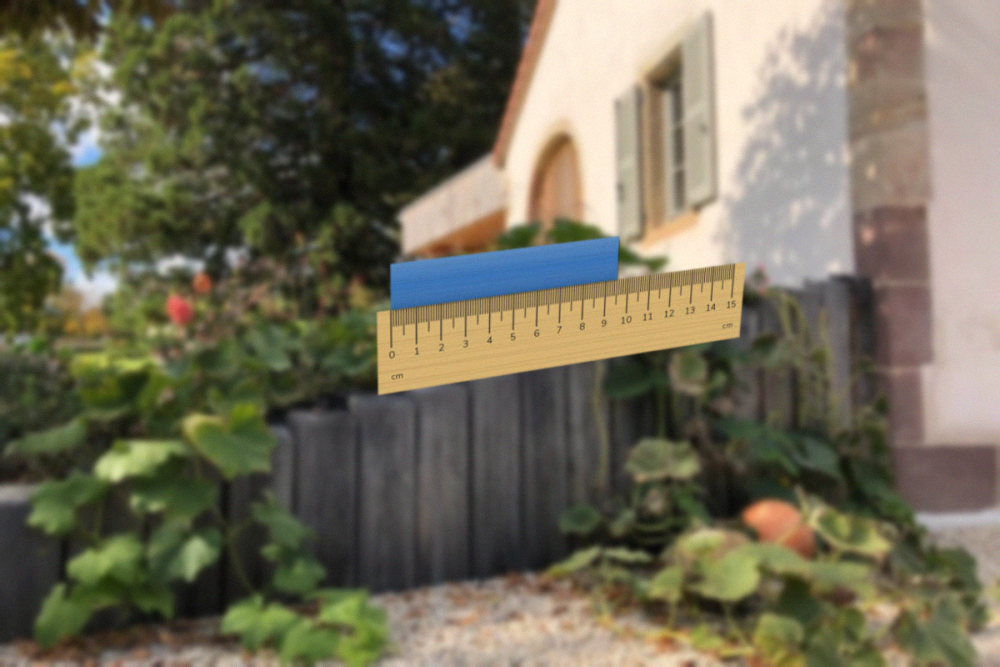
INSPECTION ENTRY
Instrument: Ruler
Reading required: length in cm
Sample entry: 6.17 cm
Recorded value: 9.5 cm
